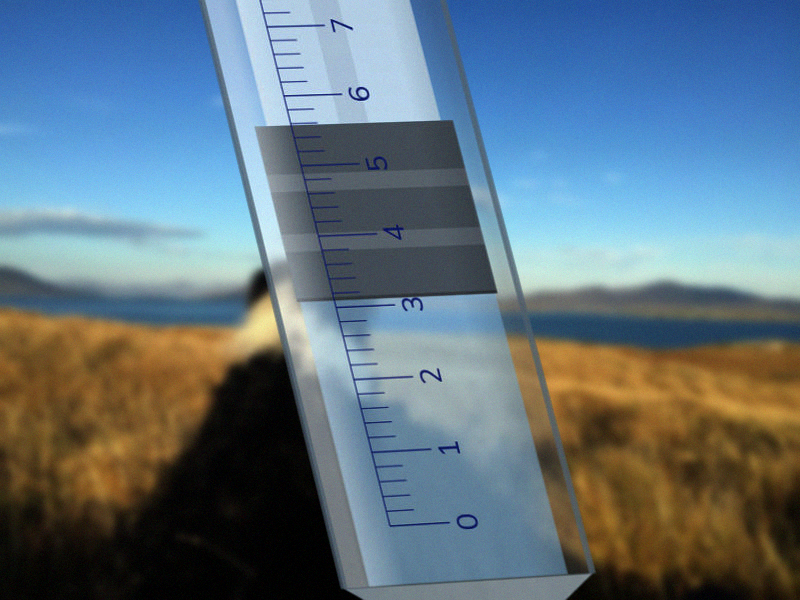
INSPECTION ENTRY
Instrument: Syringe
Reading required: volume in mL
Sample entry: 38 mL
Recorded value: 3.1 mL
